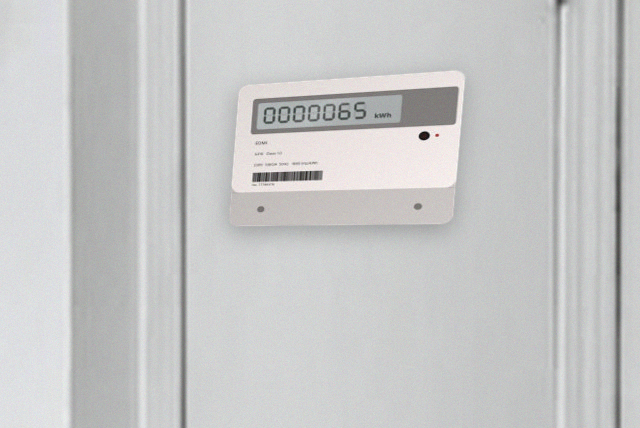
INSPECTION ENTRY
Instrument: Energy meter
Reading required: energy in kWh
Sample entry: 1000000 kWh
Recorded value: 65 kWh
